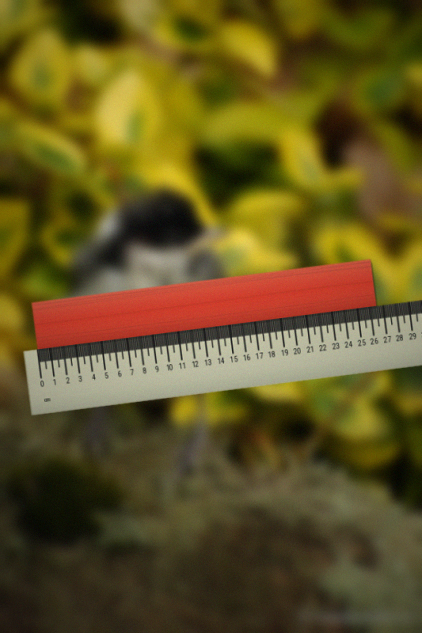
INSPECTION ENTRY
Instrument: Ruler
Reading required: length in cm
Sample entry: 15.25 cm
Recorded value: 26.5 cm
